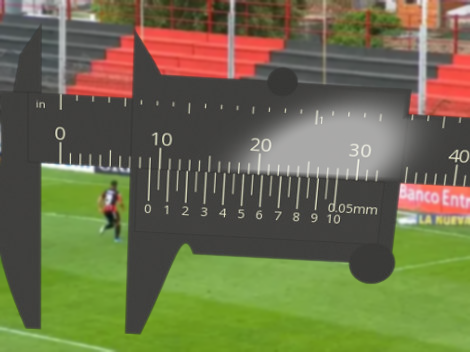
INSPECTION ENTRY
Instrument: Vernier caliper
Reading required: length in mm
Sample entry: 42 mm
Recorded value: 9.0 mm
